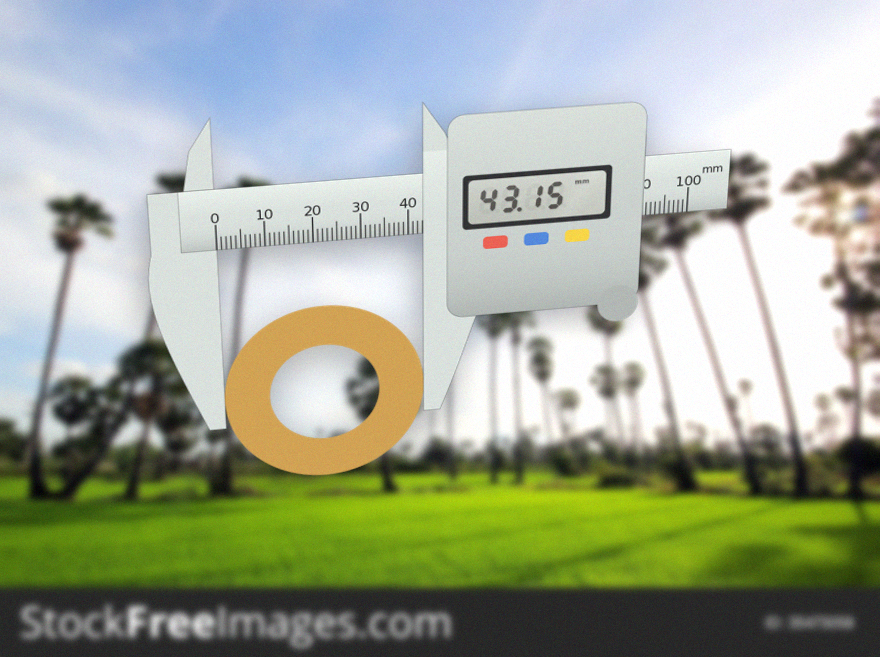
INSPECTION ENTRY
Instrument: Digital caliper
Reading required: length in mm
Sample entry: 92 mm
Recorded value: 43.15 mm
